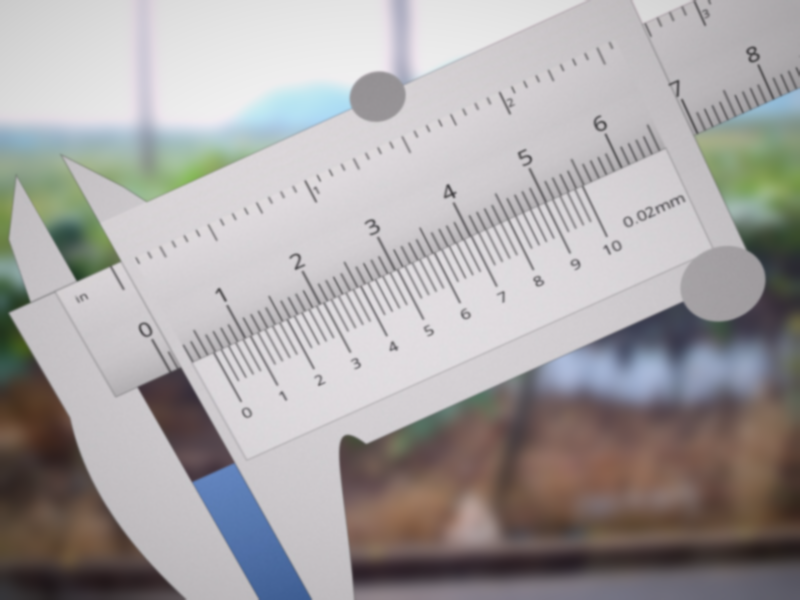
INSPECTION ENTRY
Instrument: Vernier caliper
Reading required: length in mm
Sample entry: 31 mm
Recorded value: 5.8 mm
